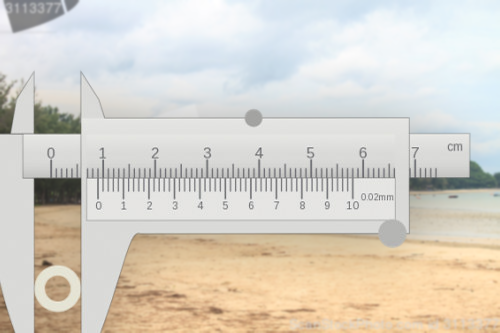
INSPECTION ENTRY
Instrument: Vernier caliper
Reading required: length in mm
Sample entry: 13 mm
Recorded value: 9.0 mm
